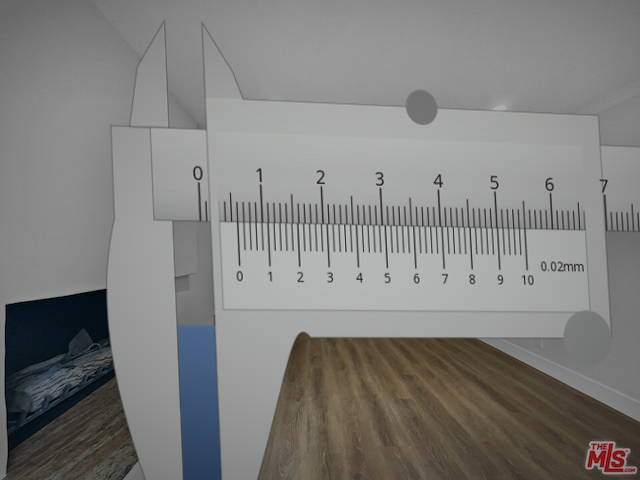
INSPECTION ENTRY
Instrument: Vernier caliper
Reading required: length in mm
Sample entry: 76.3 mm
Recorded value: 6.0 mm
